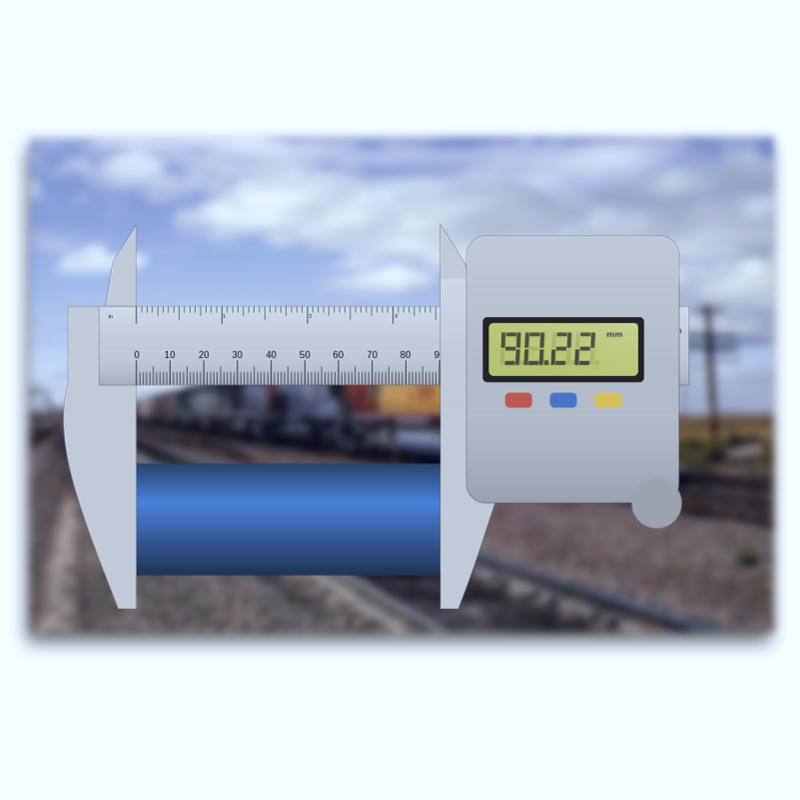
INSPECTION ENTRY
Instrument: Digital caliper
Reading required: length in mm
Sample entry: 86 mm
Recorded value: 90.22 mm
